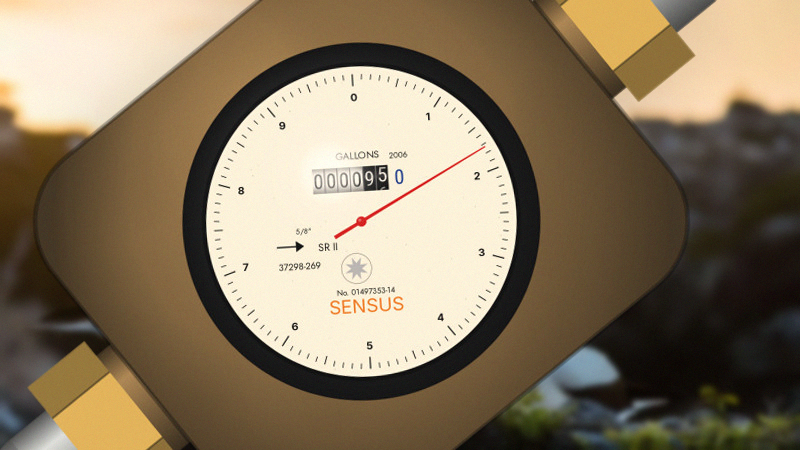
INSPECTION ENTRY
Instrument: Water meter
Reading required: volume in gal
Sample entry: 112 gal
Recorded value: 951.7 gal
